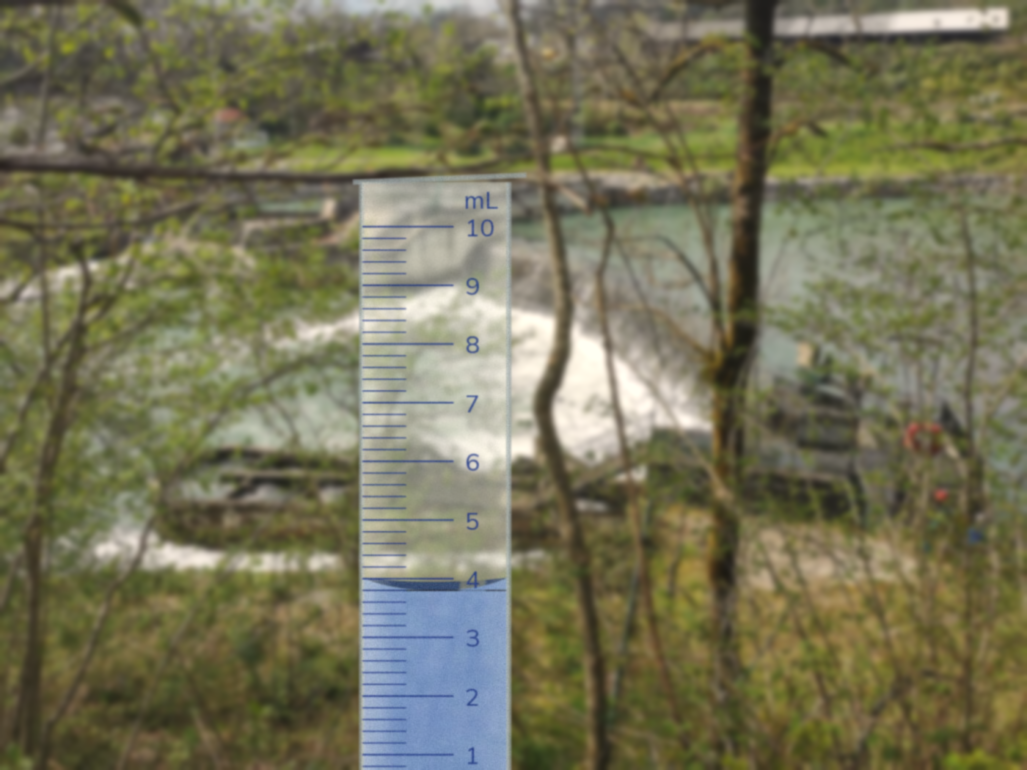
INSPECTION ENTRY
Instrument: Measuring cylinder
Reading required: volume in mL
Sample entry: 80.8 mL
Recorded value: 3.8 mL
